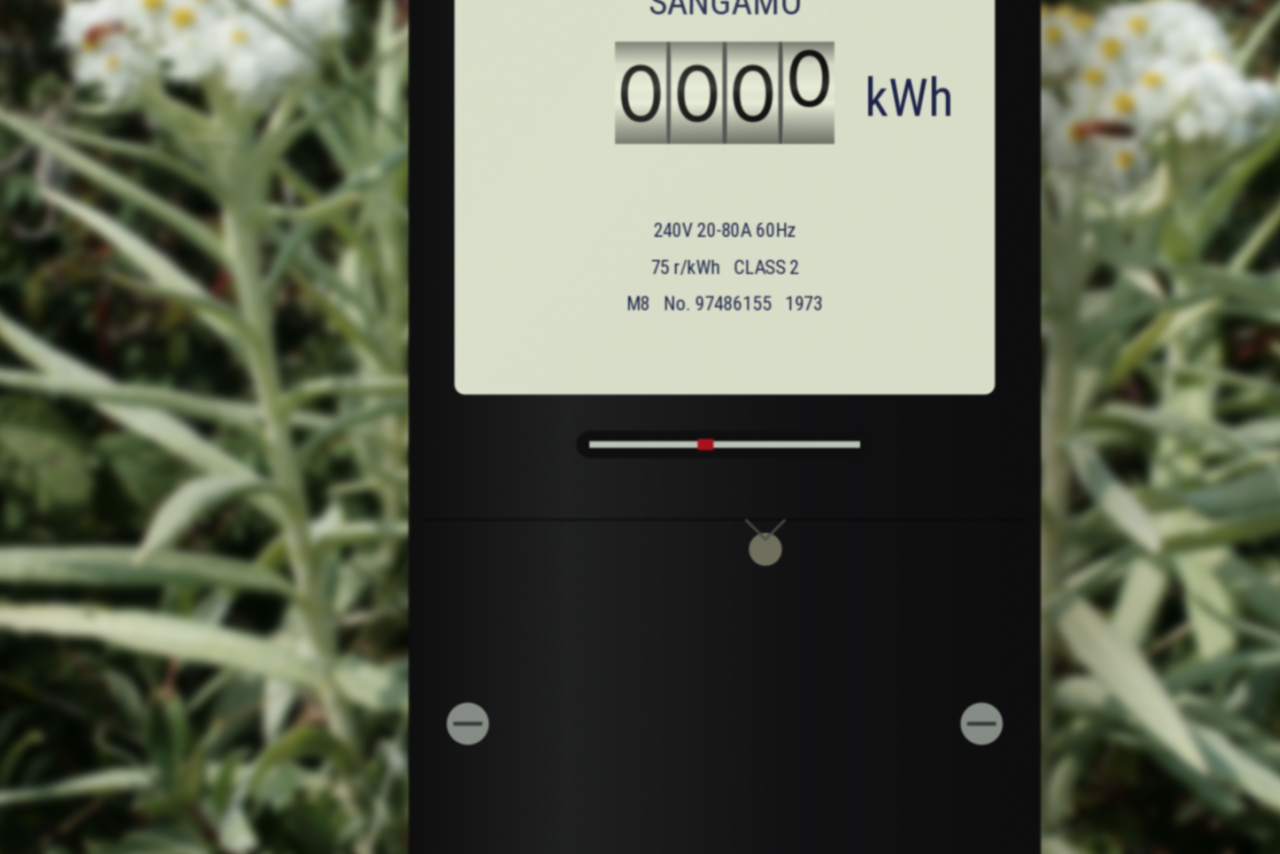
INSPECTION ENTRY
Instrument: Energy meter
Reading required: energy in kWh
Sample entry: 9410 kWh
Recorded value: 0 kWh
